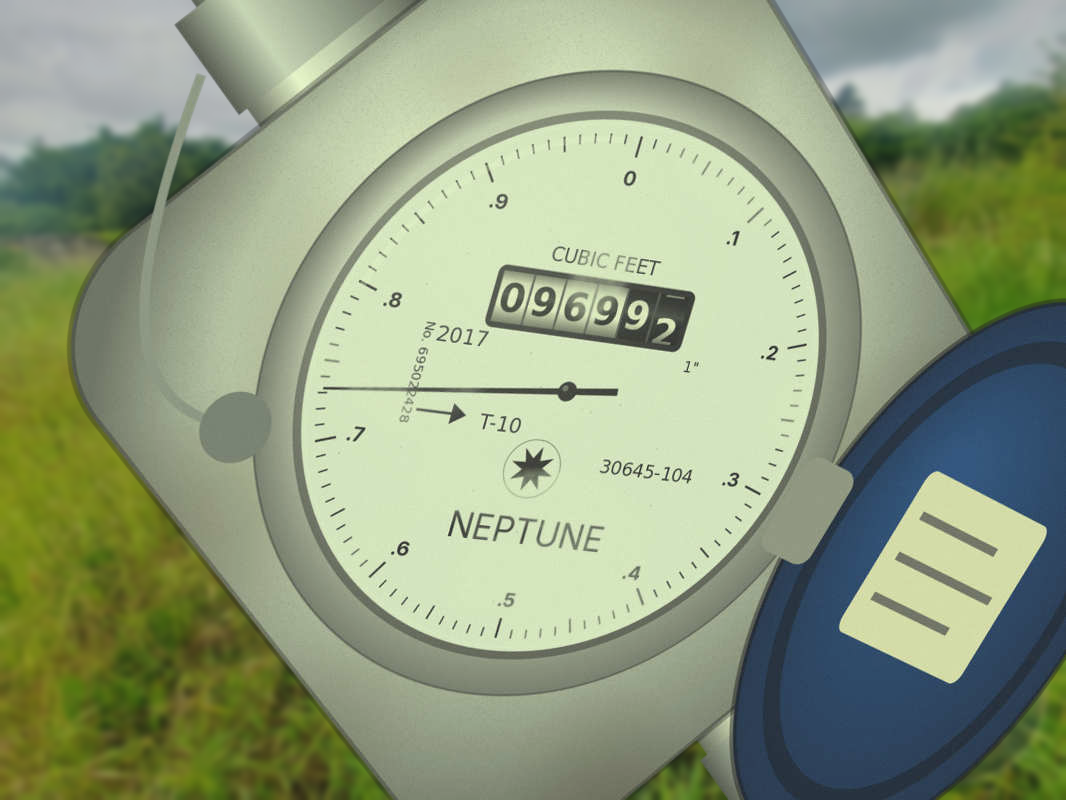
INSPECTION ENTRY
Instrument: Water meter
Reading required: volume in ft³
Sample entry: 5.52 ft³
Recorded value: 96991.73 ft³
